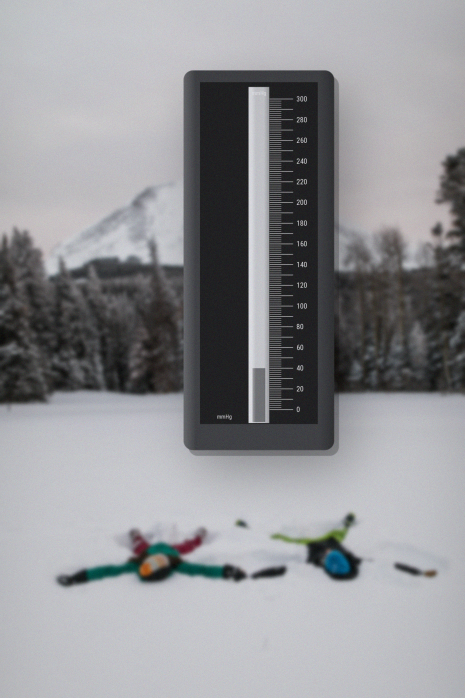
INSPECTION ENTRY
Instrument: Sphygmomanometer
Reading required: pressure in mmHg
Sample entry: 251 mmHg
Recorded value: 40 mmHg
